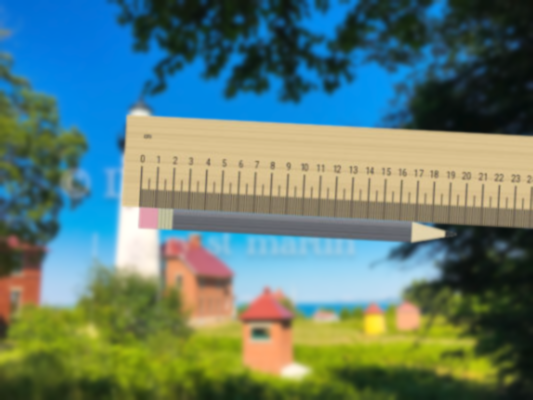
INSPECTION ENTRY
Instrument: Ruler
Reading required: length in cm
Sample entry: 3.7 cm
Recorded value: 19.5 cm
